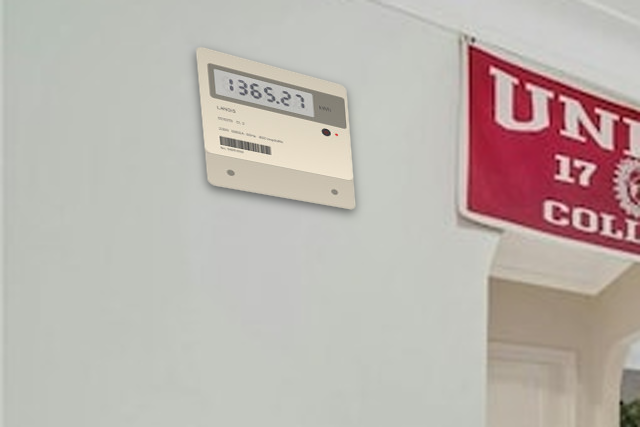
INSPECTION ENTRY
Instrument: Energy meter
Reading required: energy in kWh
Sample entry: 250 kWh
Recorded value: 1365.27 kWh
